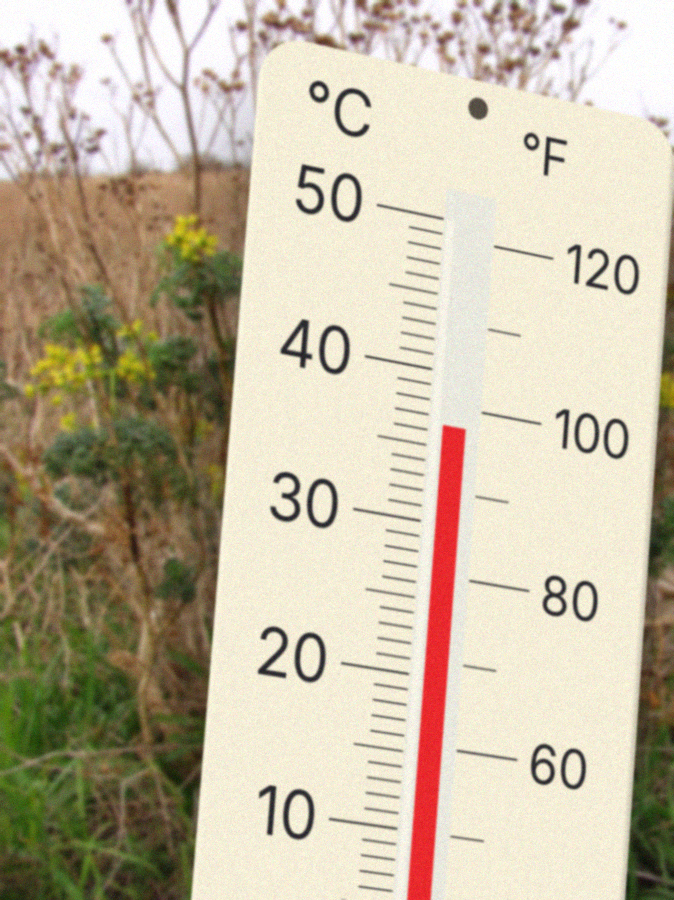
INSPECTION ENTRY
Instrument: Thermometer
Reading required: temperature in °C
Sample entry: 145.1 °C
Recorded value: 36.5 °C
